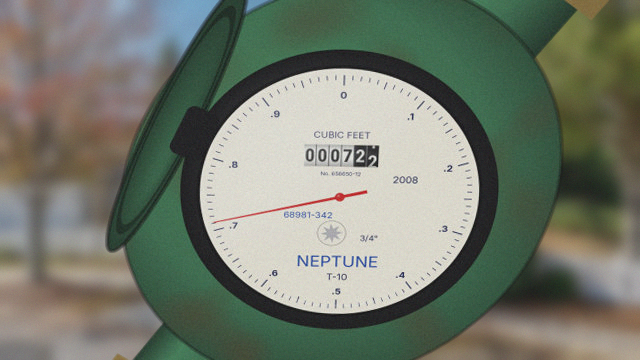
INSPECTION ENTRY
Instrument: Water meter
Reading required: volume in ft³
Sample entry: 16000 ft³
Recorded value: 721.71 ft³
